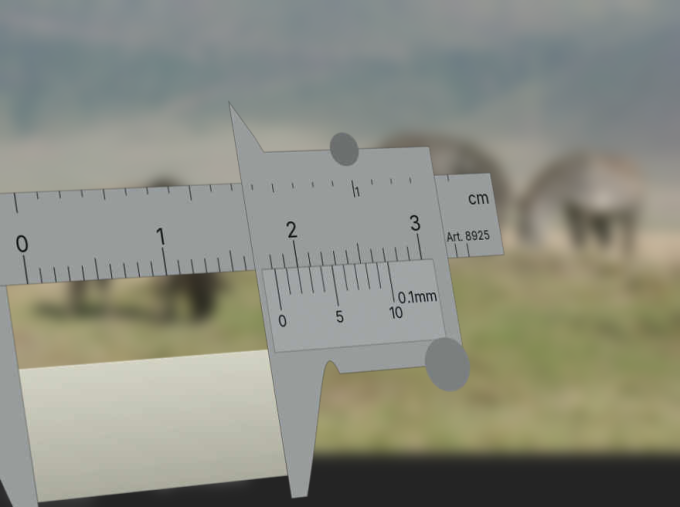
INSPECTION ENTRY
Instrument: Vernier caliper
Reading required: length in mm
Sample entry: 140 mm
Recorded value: 18.2 mm
